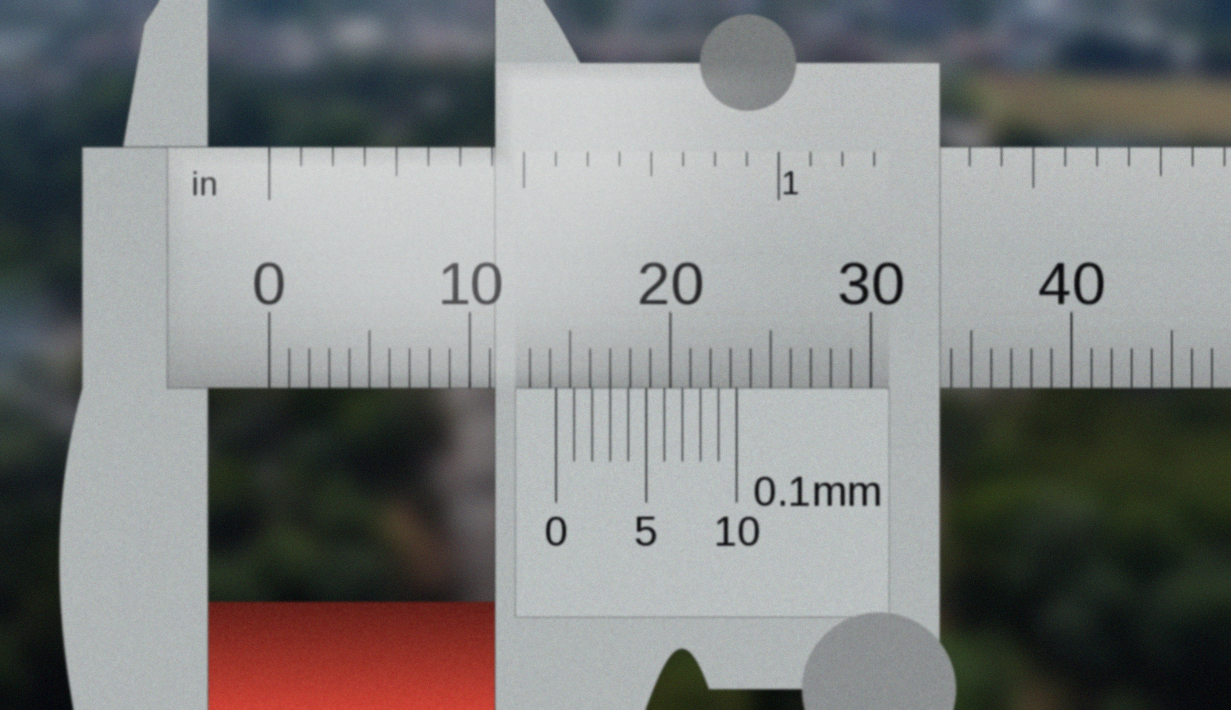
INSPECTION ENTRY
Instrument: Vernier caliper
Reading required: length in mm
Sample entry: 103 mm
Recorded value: 14.3 mm
